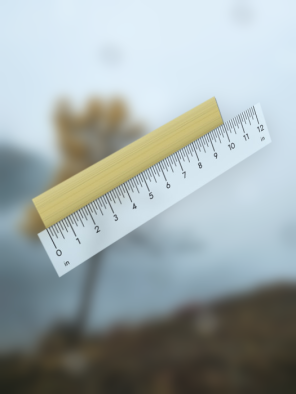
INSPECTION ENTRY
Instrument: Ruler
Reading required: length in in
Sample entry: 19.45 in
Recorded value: 10 in
